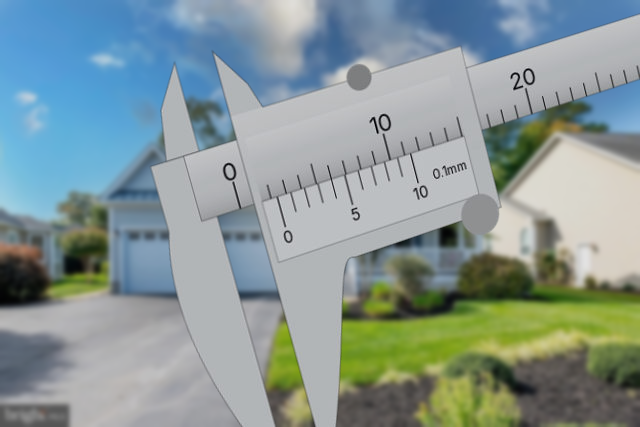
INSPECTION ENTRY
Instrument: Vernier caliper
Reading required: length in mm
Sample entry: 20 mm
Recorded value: 2.4 mm
